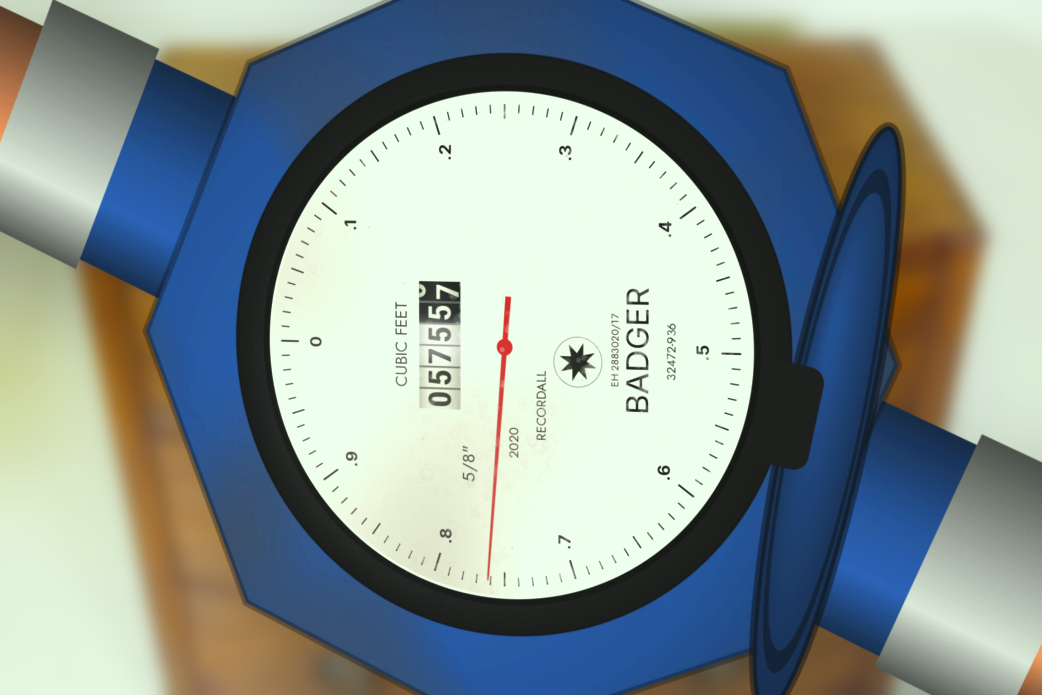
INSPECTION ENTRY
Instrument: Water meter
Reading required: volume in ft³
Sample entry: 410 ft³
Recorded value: 57556.76 ft³
